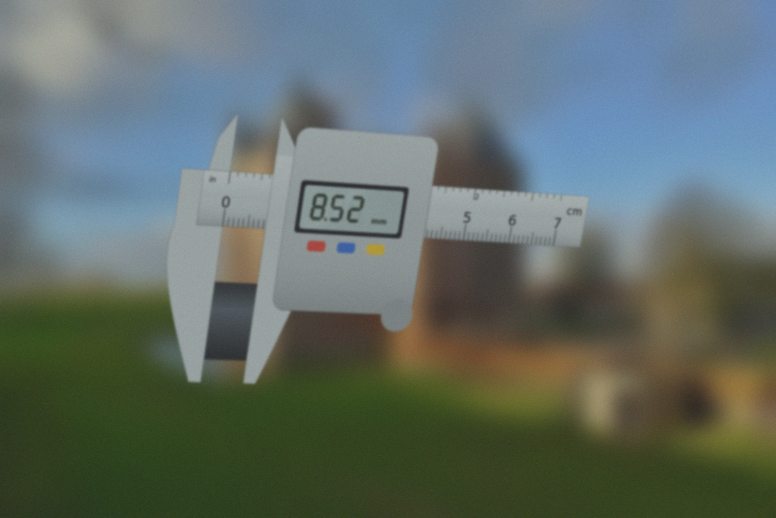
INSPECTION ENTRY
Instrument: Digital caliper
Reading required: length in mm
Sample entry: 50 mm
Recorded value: 8.52 mm
